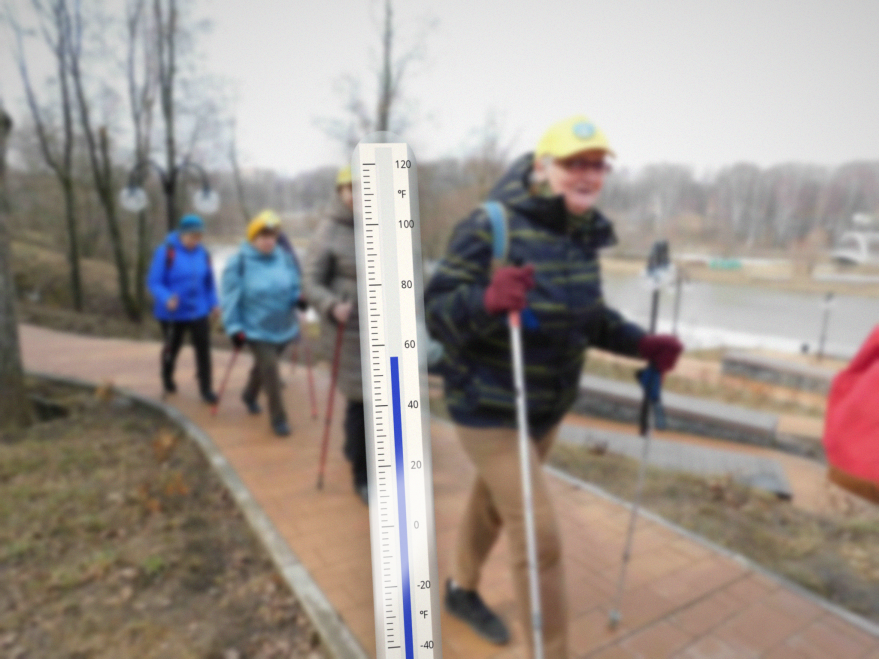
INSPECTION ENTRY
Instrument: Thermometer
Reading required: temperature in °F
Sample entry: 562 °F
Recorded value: 56 °F
